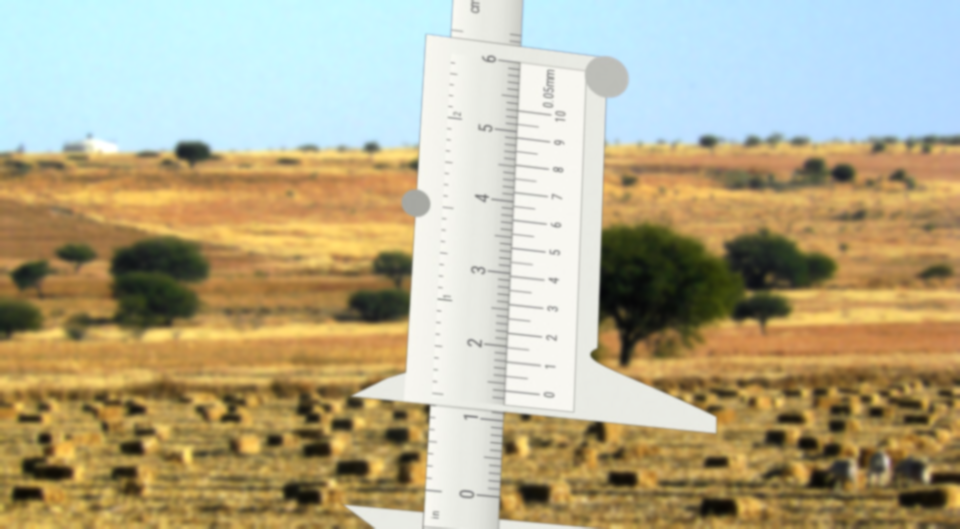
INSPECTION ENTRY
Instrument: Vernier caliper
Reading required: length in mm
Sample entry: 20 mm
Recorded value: 14.0 mm
